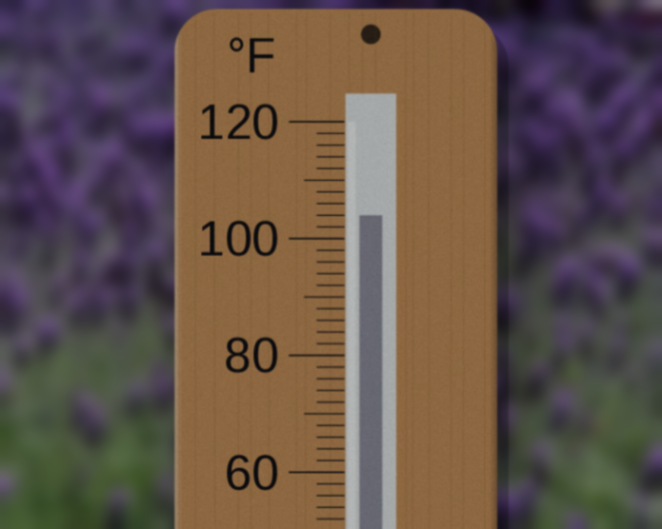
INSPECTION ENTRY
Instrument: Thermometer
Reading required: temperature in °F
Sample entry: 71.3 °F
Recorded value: 104 °F
